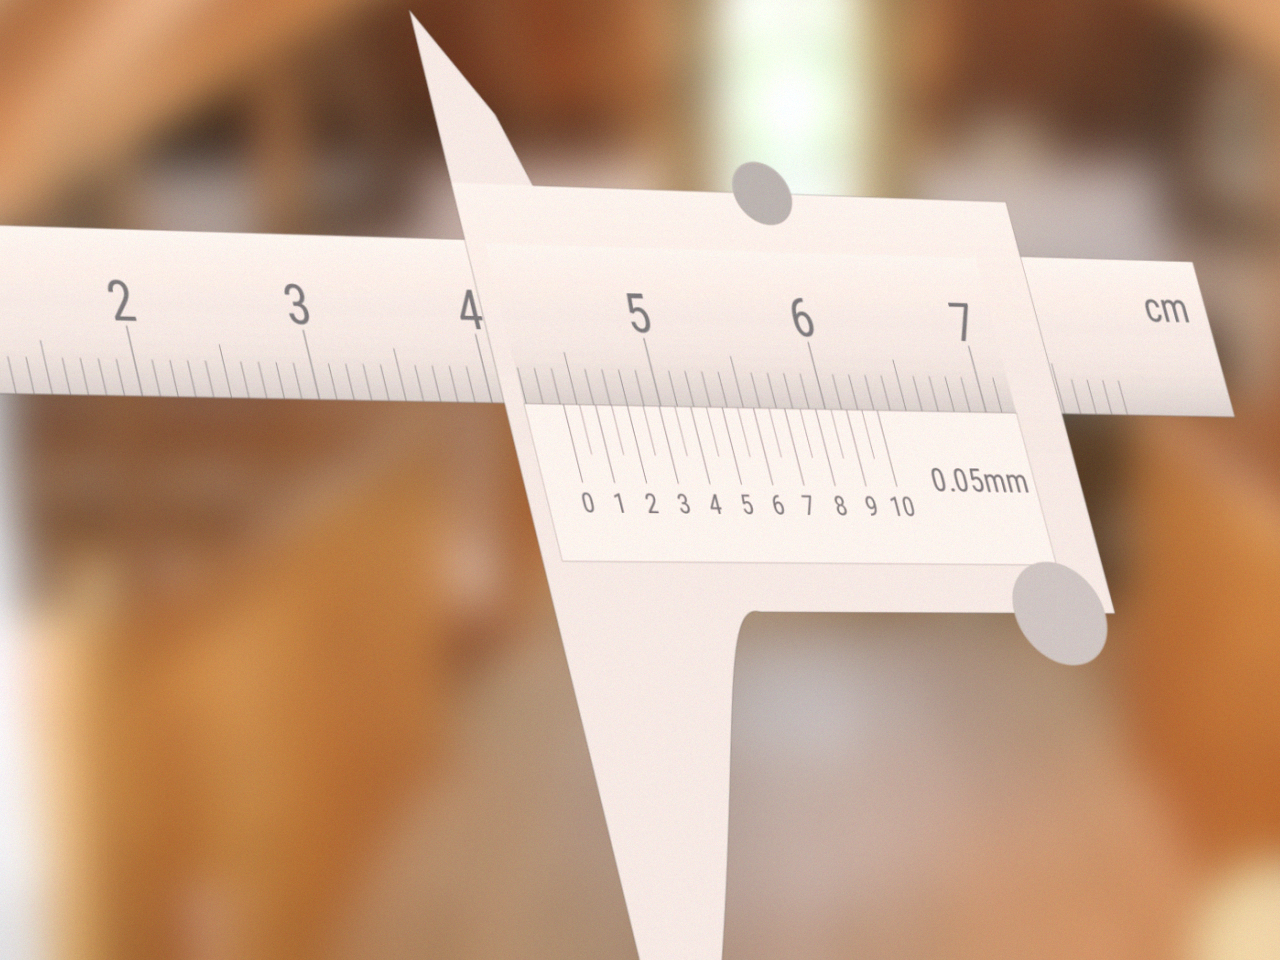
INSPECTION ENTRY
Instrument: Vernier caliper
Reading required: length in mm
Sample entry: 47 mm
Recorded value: 44.2 mm
